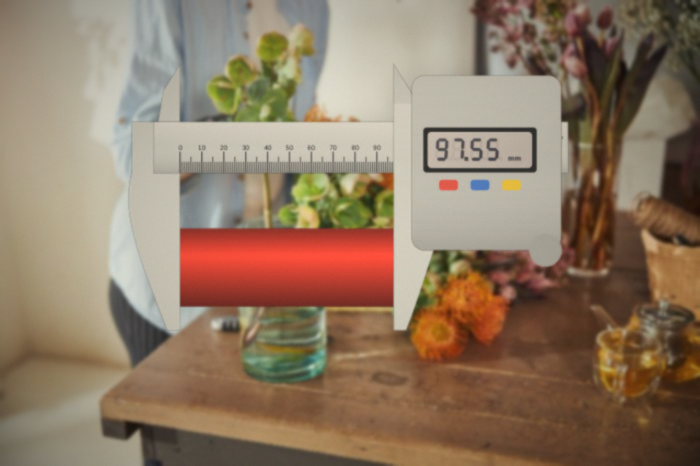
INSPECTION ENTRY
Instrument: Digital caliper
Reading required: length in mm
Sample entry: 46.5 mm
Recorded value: 97.55 mm
